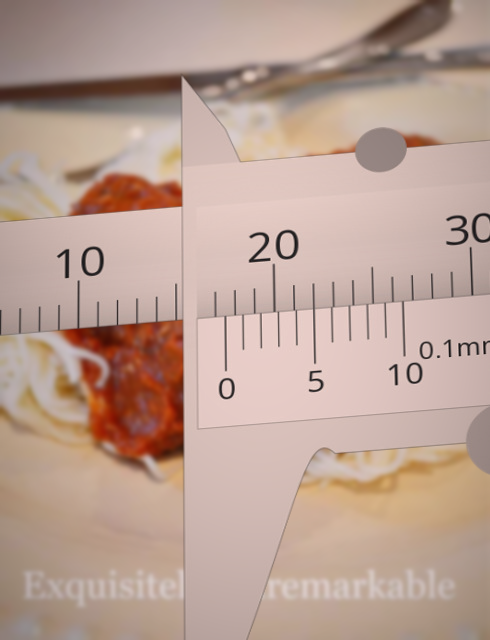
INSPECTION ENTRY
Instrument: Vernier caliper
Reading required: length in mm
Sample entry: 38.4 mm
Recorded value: 17.5 mm
